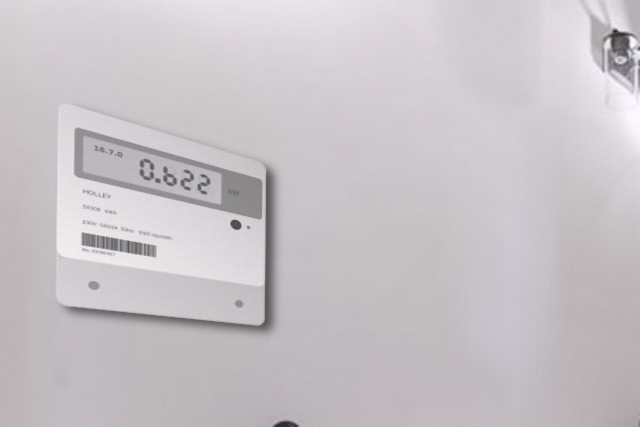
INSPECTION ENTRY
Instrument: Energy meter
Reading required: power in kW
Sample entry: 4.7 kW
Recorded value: 0.622 kW
